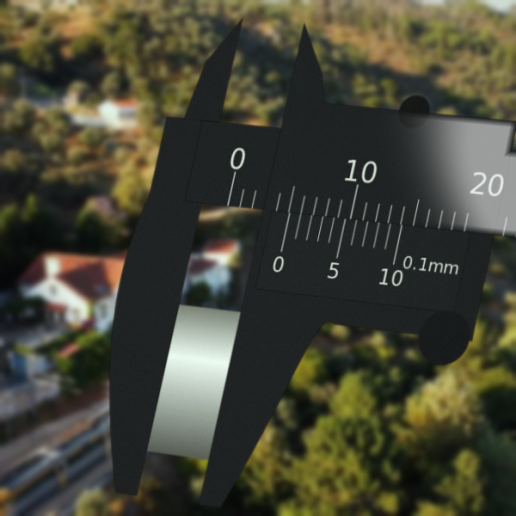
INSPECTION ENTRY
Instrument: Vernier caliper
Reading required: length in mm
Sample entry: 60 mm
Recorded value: 5.1 mm
